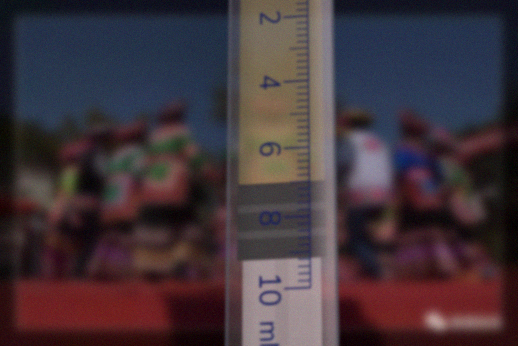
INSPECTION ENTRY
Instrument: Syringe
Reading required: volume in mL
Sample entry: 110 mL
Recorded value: 7 mL
